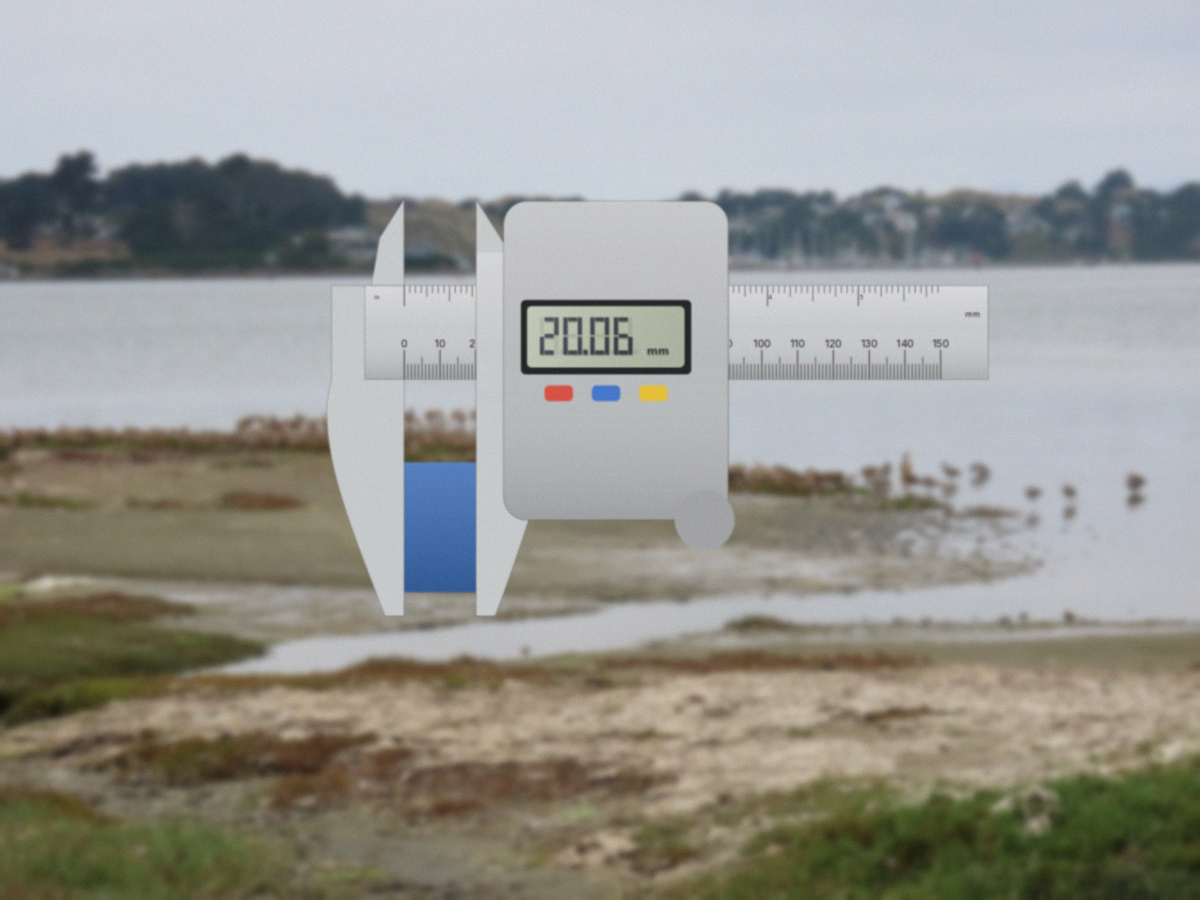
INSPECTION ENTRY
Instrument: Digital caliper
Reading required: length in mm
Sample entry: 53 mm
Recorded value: 20.06 mm
